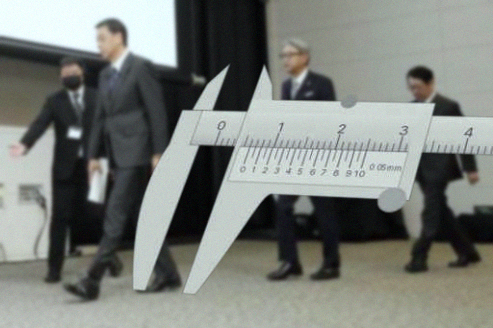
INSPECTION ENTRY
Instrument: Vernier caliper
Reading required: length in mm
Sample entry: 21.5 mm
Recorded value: 6.0 mm
